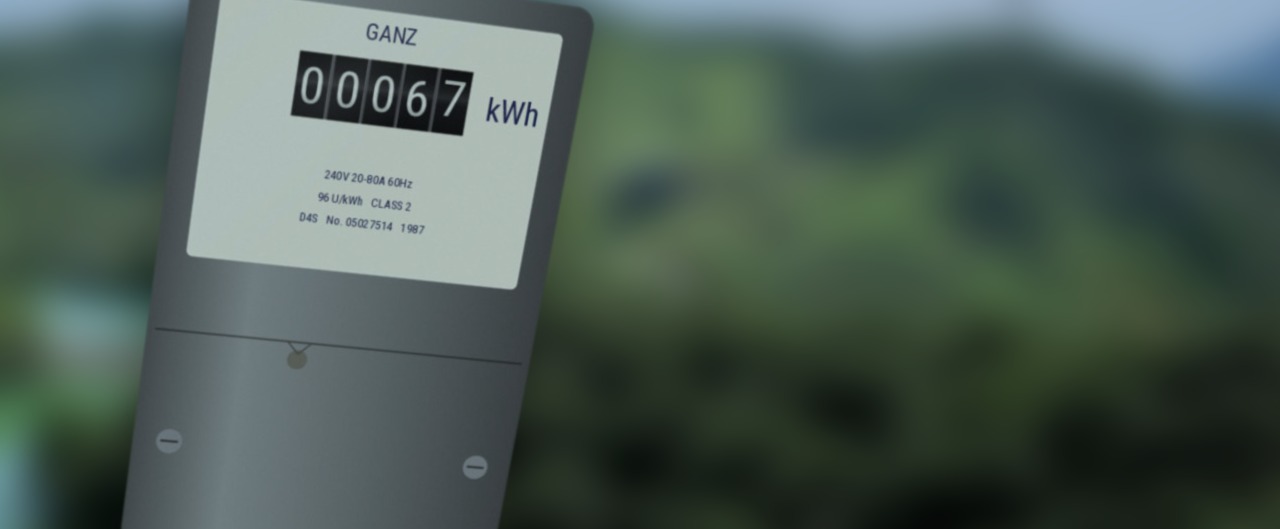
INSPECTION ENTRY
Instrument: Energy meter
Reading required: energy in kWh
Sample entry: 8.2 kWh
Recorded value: 67 kWh
